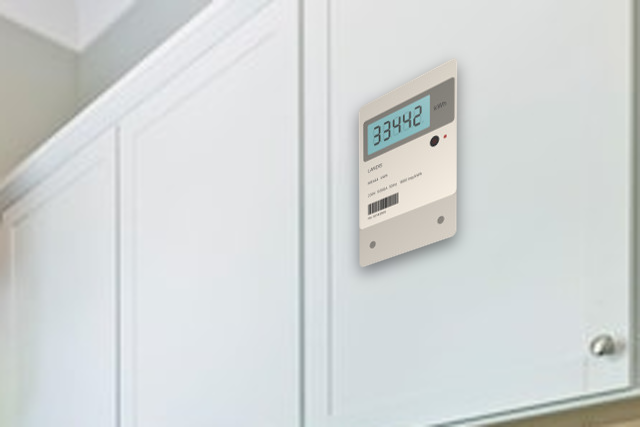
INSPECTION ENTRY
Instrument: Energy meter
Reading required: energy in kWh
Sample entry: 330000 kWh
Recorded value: 33442 kWh
